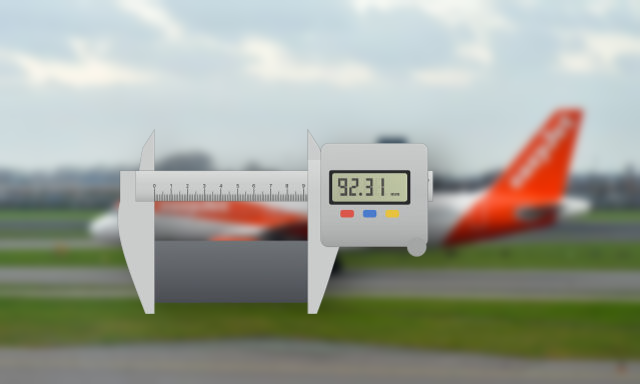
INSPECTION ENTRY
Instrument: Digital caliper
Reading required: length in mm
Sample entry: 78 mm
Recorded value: 92.31 mm
